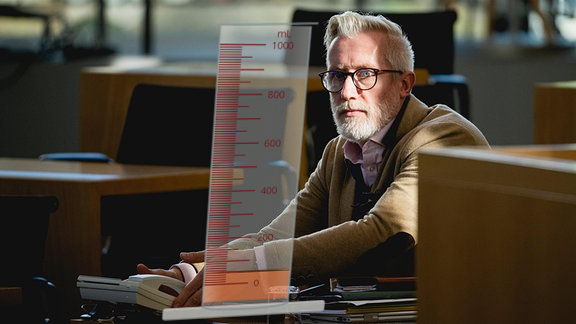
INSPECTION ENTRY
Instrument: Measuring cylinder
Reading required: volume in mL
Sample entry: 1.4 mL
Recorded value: 50 mL
